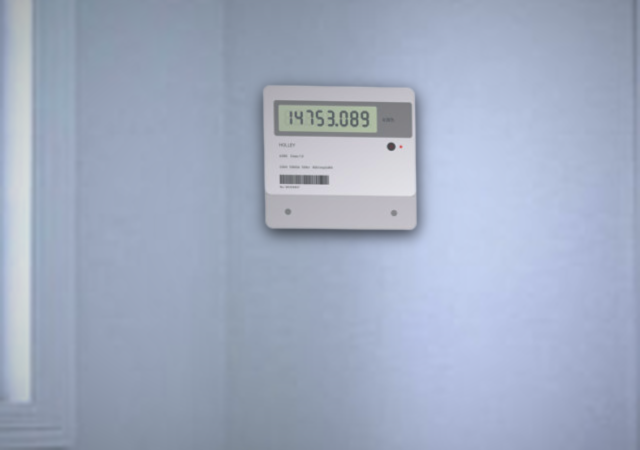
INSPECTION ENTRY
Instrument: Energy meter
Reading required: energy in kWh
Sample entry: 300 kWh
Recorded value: 14753.089 kWh
